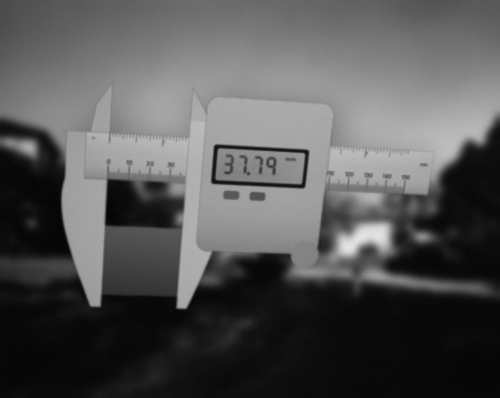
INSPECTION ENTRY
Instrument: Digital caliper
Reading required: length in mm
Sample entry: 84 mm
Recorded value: 37.79 mm
